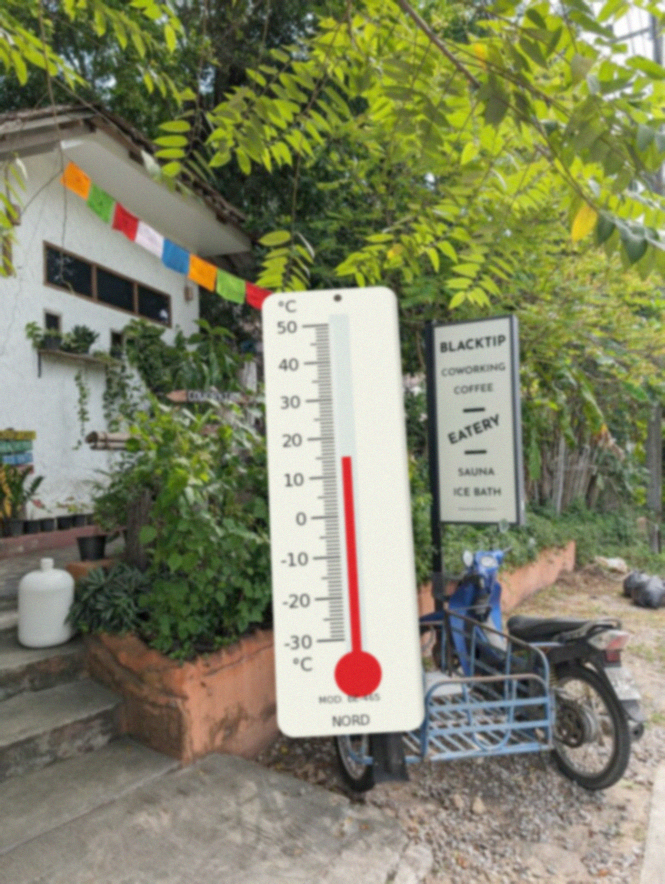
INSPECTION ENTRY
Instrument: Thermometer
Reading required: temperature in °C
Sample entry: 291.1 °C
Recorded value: 15 °C
